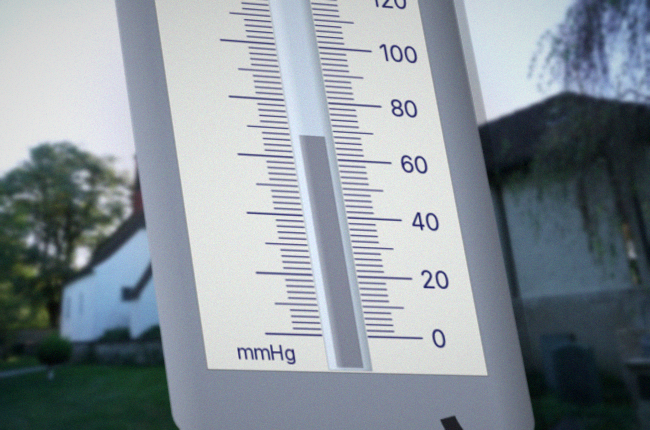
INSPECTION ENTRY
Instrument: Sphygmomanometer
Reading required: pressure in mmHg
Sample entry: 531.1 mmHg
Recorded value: 68 mmHg
